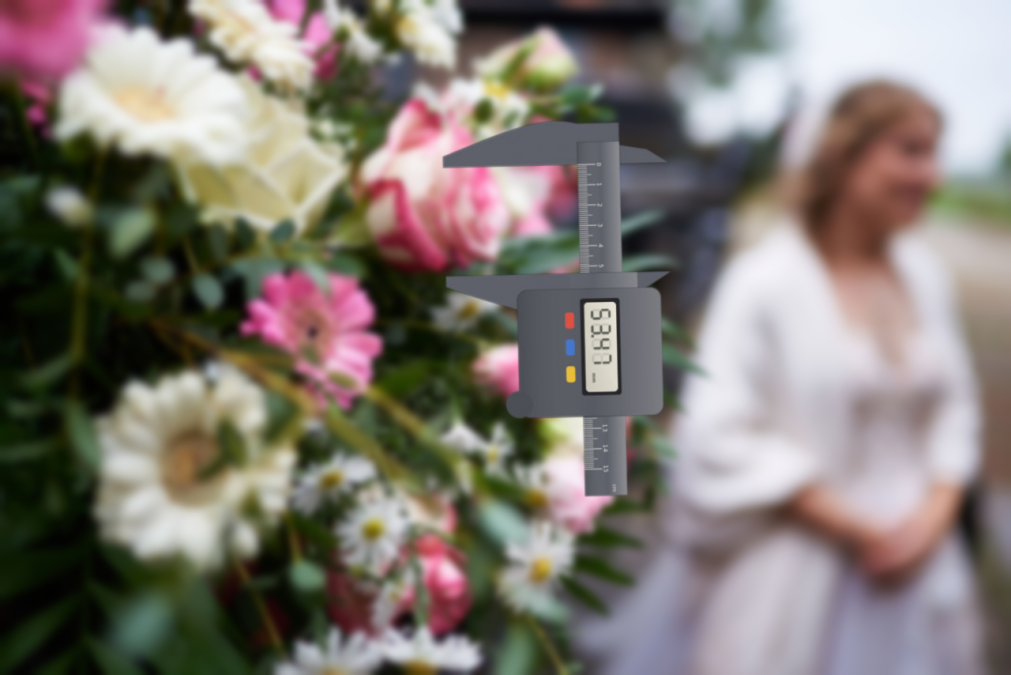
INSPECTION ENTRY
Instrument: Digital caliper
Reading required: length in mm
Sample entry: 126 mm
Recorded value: 53.47 mm
